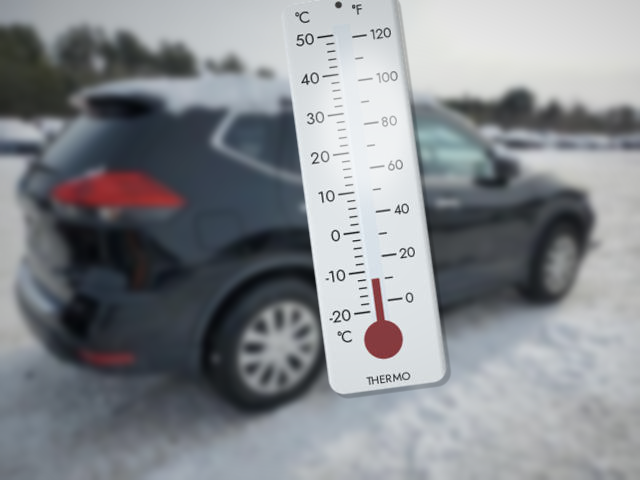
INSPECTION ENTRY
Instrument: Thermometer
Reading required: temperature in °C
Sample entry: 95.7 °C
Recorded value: -12 °C
